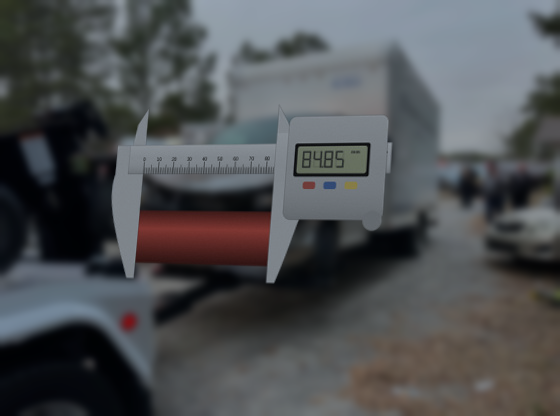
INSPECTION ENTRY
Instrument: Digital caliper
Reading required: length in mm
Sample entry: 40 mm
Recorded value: 84.85 mm
